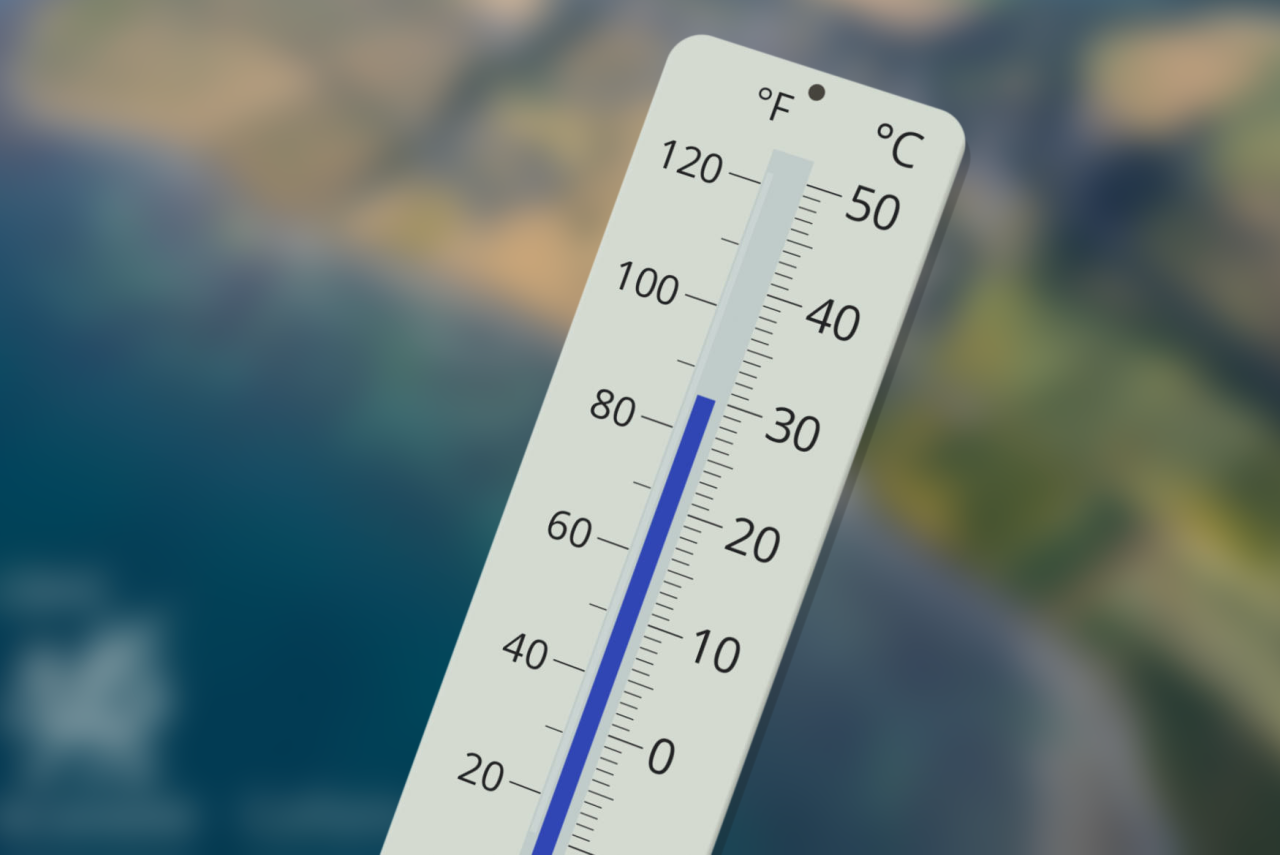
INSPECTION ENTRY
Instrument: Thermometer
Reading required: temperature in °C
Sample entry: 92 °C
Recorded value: 30 °C
